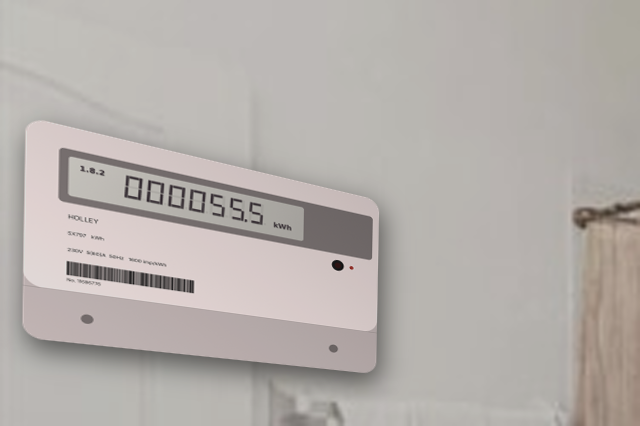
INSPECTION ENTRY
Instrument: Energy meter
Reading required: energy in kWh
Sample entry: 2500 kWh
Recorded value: 55.5 kWh
